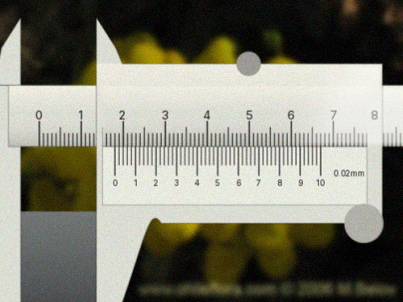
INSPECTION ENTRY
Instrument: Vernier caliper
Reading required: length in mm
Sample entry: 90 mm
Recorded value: 18.0 mm
